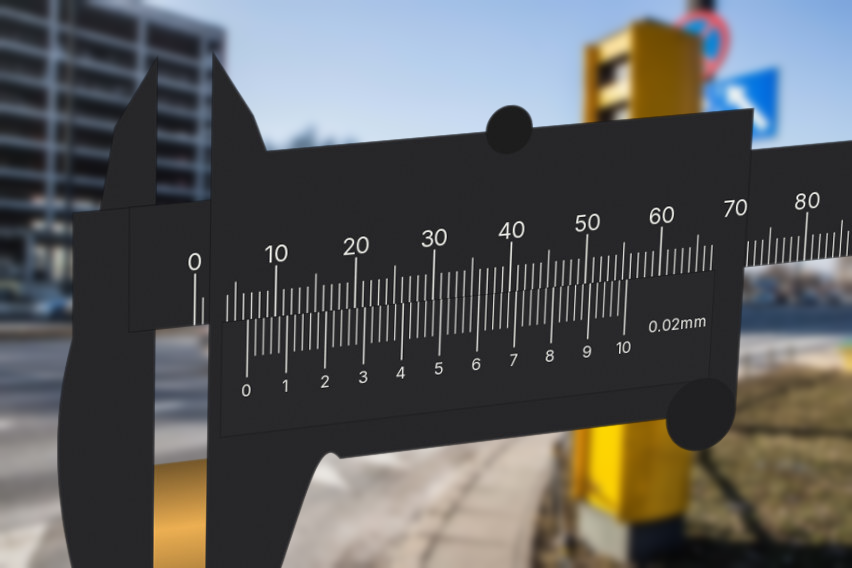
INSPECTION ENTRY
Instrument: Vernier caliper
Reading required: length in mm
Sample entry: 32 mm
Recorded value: 6.6 mm
